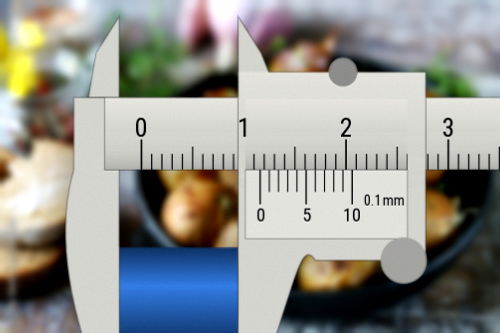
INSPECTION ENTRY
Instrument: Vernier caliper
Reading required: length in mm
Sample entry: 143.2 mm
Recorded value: 11.6 mm
